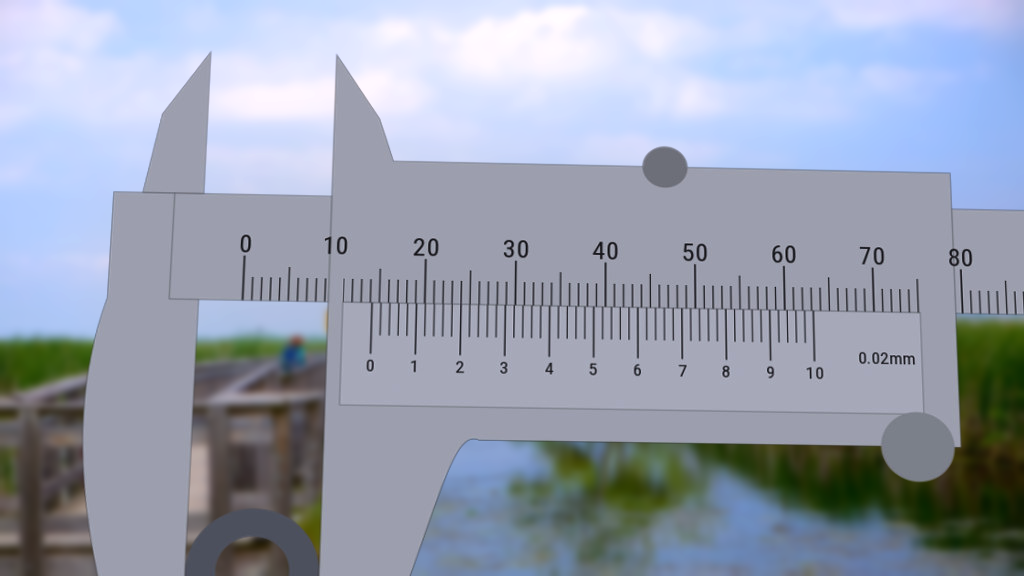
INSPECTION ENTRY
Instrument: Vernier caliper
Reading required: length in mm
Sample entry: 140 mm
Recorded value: 14.2 mm
